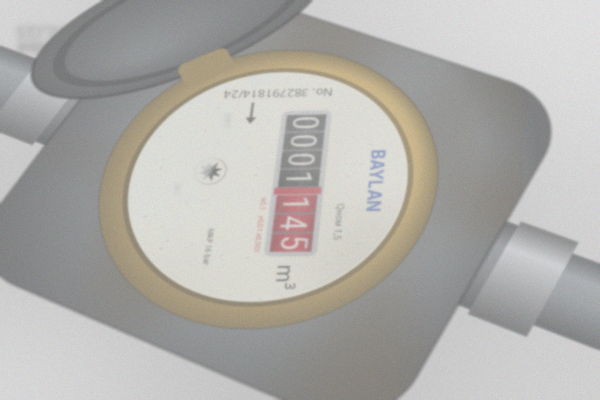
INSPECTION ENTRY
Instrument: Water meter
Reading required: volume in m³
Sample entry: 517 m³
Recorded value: 1.145 m³
